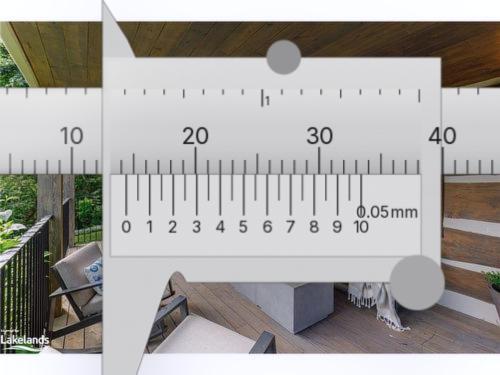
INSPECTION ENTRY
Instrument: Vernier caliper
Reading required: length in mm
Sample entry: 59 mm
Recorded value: 14.4 mm
